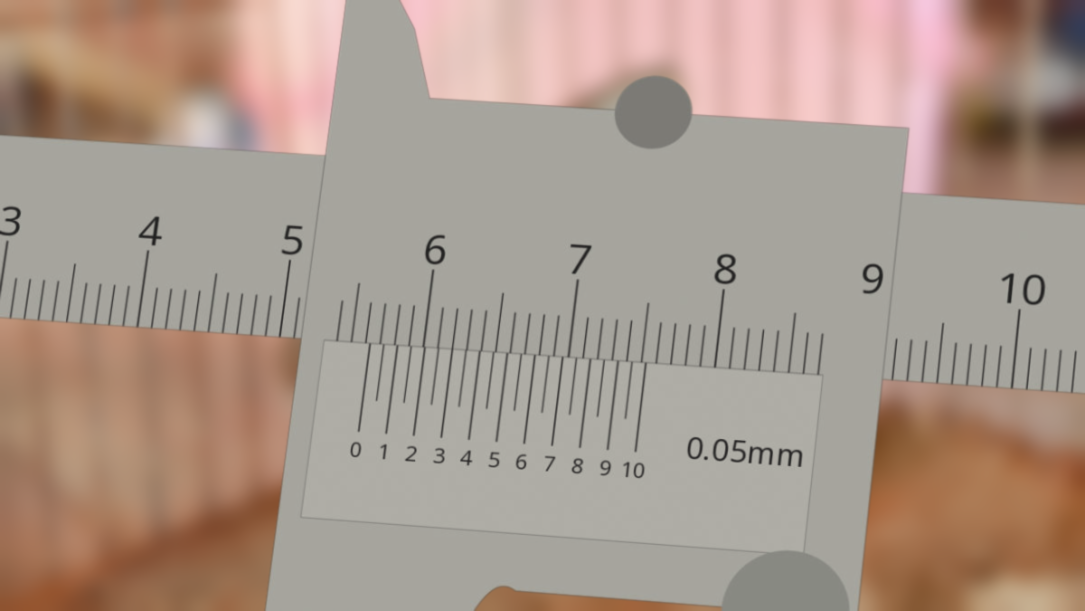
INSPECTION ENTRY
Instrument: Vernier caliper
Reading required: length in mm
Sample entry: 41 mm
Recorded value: 56.3 mm
